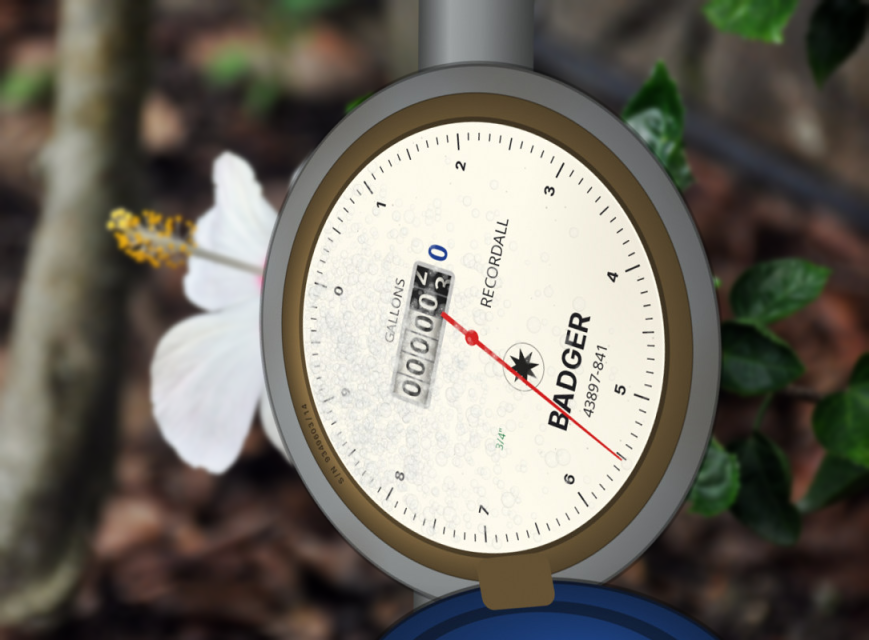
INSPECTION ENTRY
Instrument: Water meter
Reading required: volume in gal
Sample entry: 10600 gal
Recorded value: 25.5 gal
